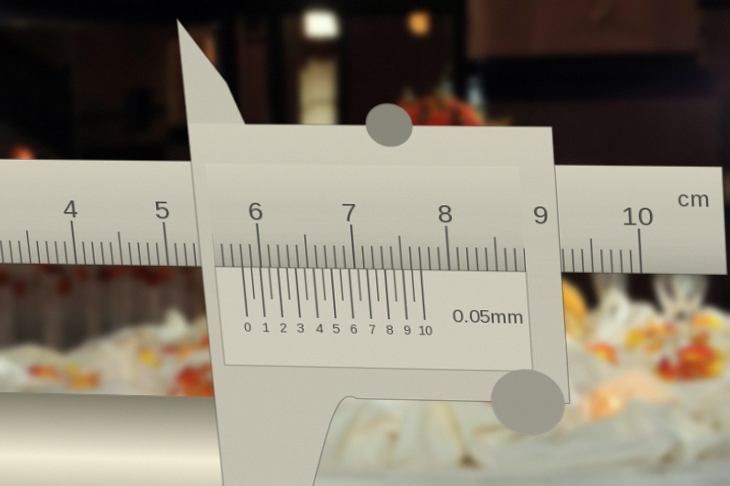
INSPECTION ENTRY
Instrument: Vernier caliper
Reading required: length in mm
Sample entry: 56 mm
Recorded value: 58.0 mm
